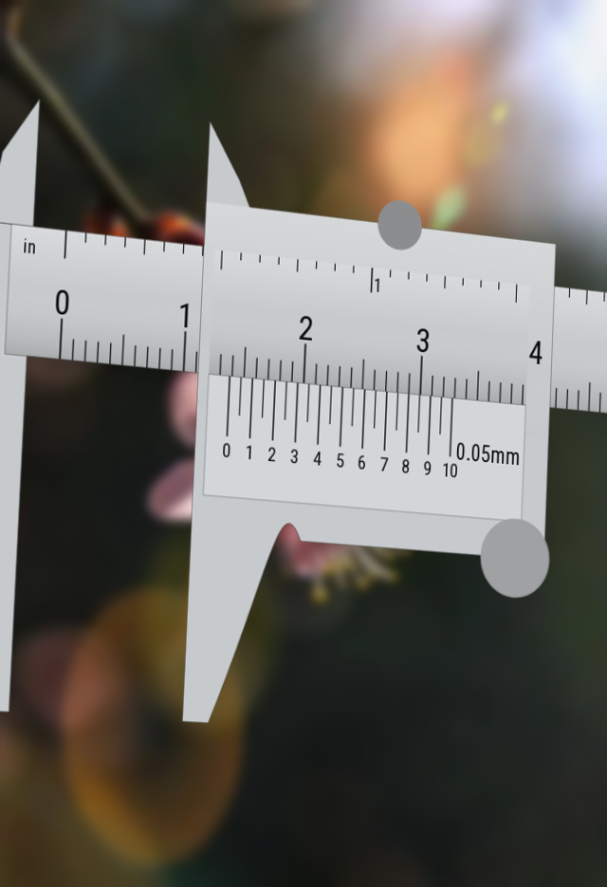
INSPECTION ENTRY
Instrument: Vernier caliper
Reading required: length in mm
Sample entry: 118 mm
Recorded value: 13.8 mm
